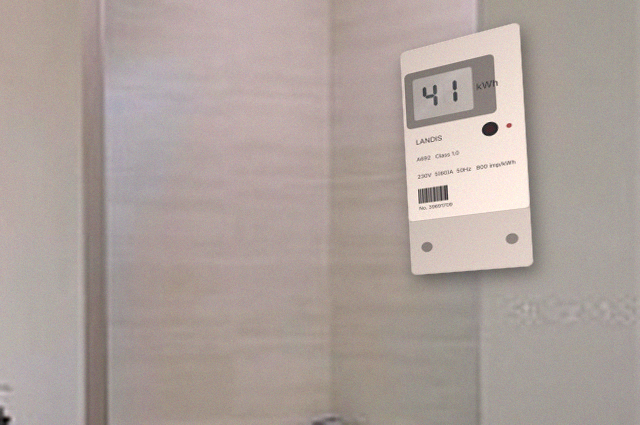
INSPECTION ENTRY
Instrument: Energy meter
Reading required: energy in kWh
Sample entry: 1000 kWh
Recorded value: 41 kWh
